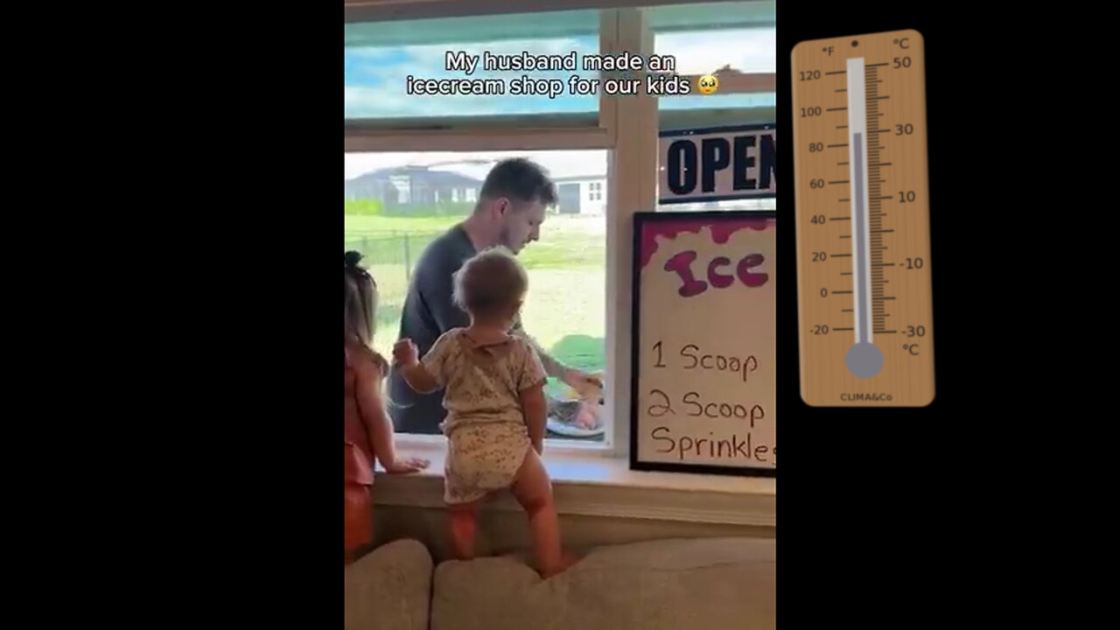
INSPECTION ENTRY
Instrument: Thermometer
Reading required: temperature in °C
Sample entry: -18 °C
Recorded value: 30 °C
